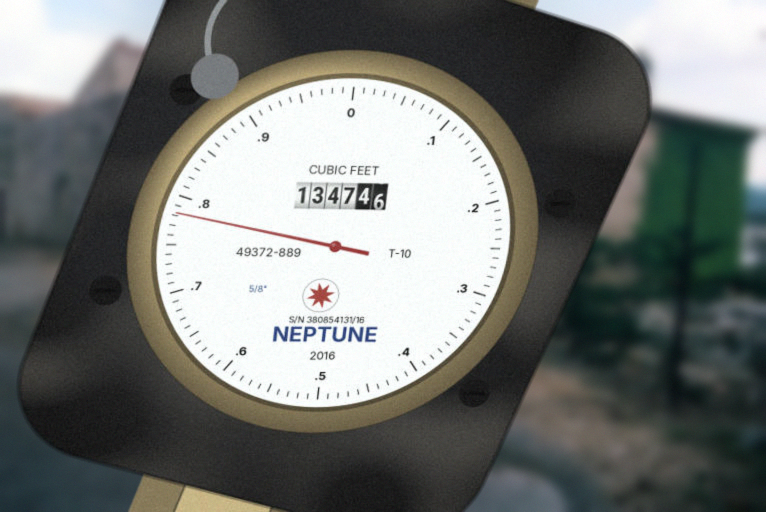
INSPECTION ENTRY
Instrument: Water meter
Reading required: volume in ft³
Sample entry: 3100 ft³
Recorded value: 134745.78 ft³
